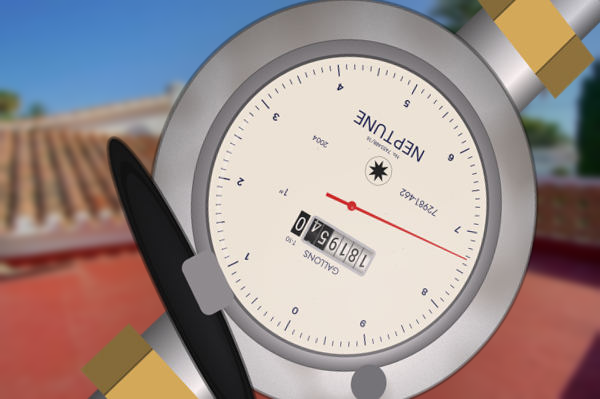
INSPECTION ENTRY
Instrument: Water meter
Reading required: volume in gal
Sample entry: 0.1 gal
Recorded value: 1819537.3 gal
